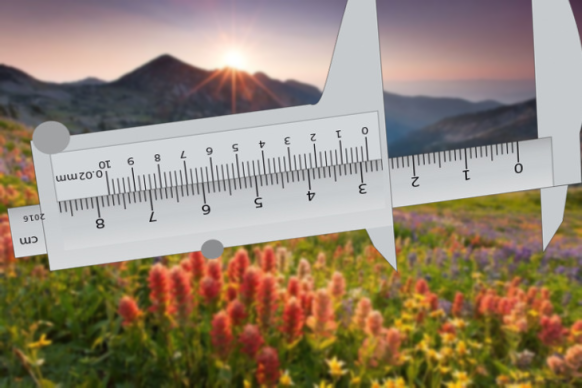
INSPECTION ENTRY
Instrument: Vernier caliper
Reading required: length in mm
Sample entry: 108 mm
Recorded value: 28.6 mm
